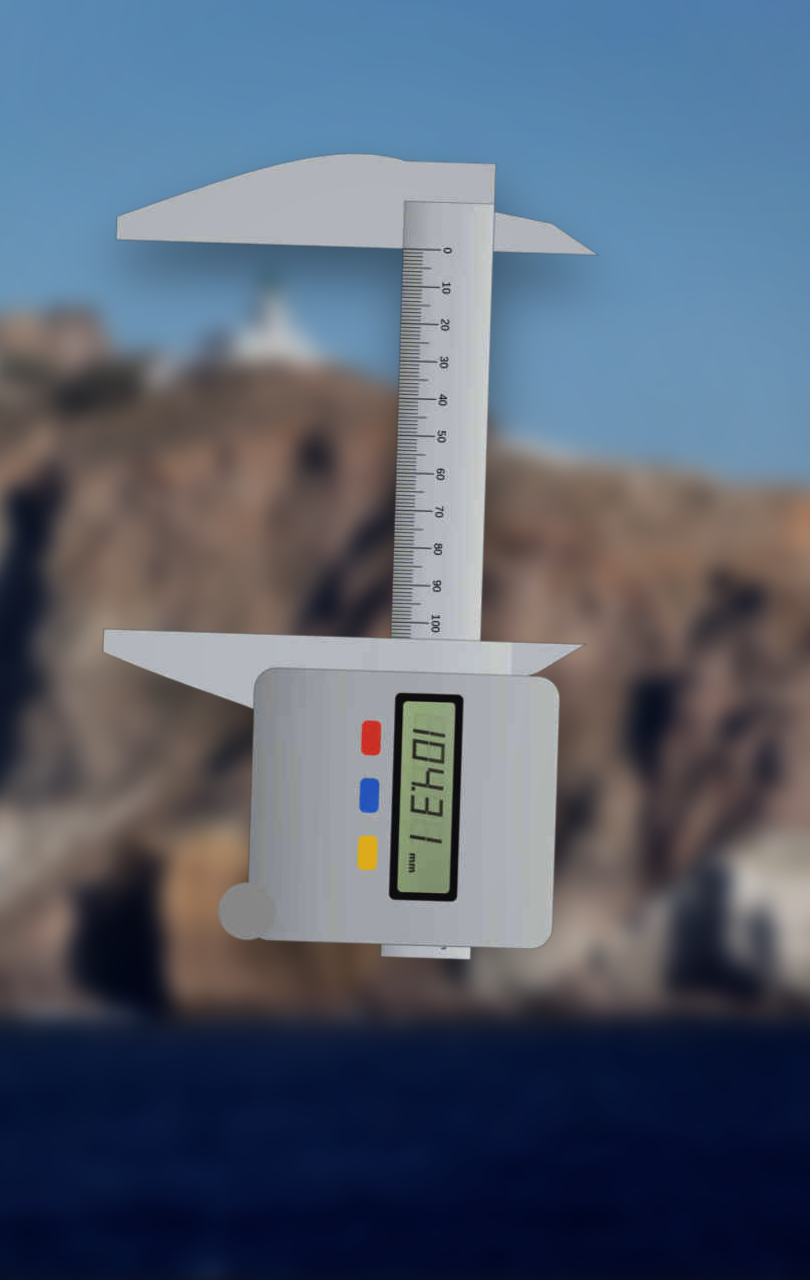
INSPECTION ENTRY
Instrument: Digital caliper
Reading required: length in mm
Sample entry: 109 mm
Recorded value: 104.31 mm
